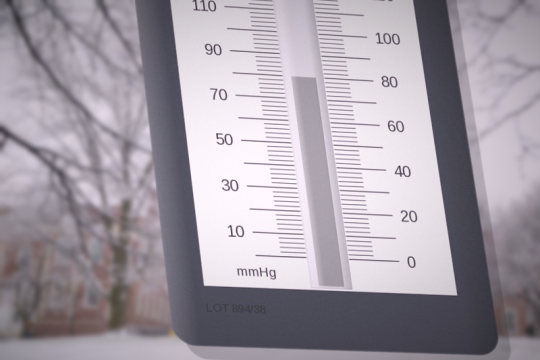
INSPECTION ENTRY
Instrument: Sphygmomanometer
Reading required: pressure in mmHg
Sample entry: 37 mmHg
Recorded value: 80 mmHg
